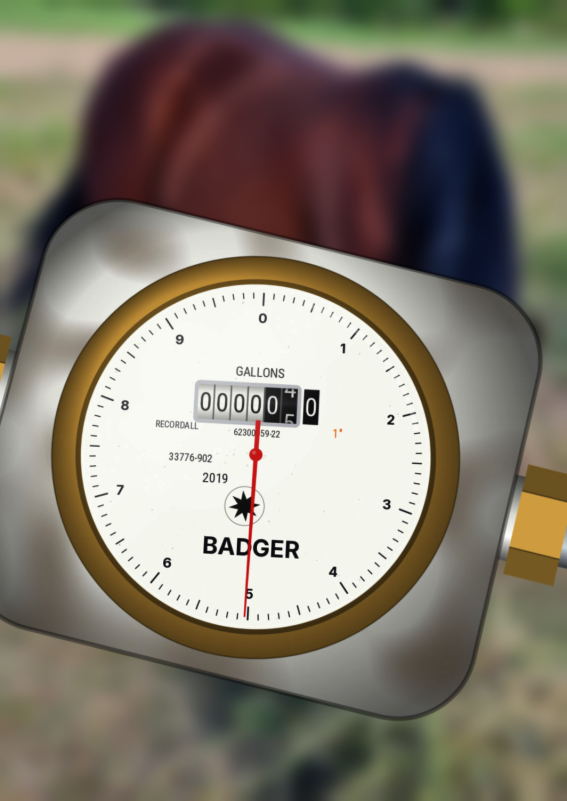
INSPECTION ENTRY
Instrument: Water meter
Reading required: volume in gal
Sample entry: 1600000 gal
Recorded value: 45.0 gal
